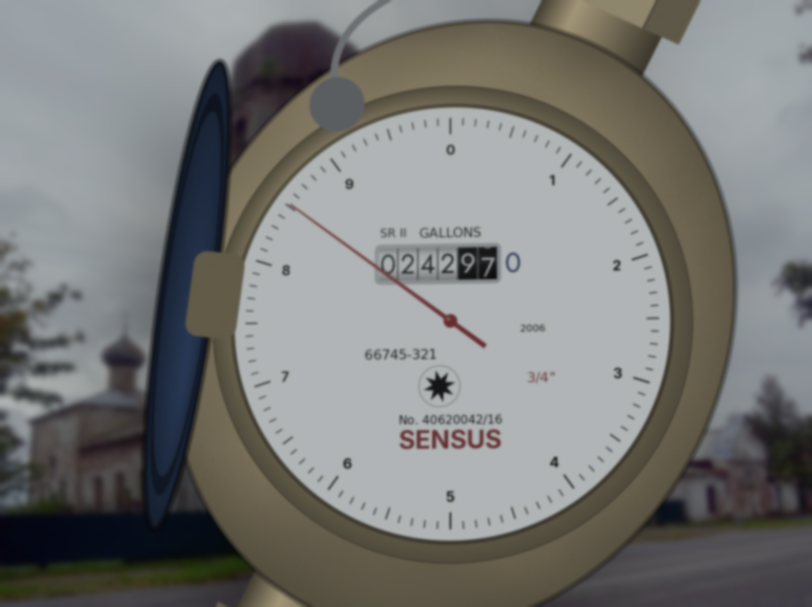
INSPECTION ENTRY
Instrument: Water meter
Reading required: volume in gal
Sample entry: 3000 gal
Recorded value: 242968.5 gal
